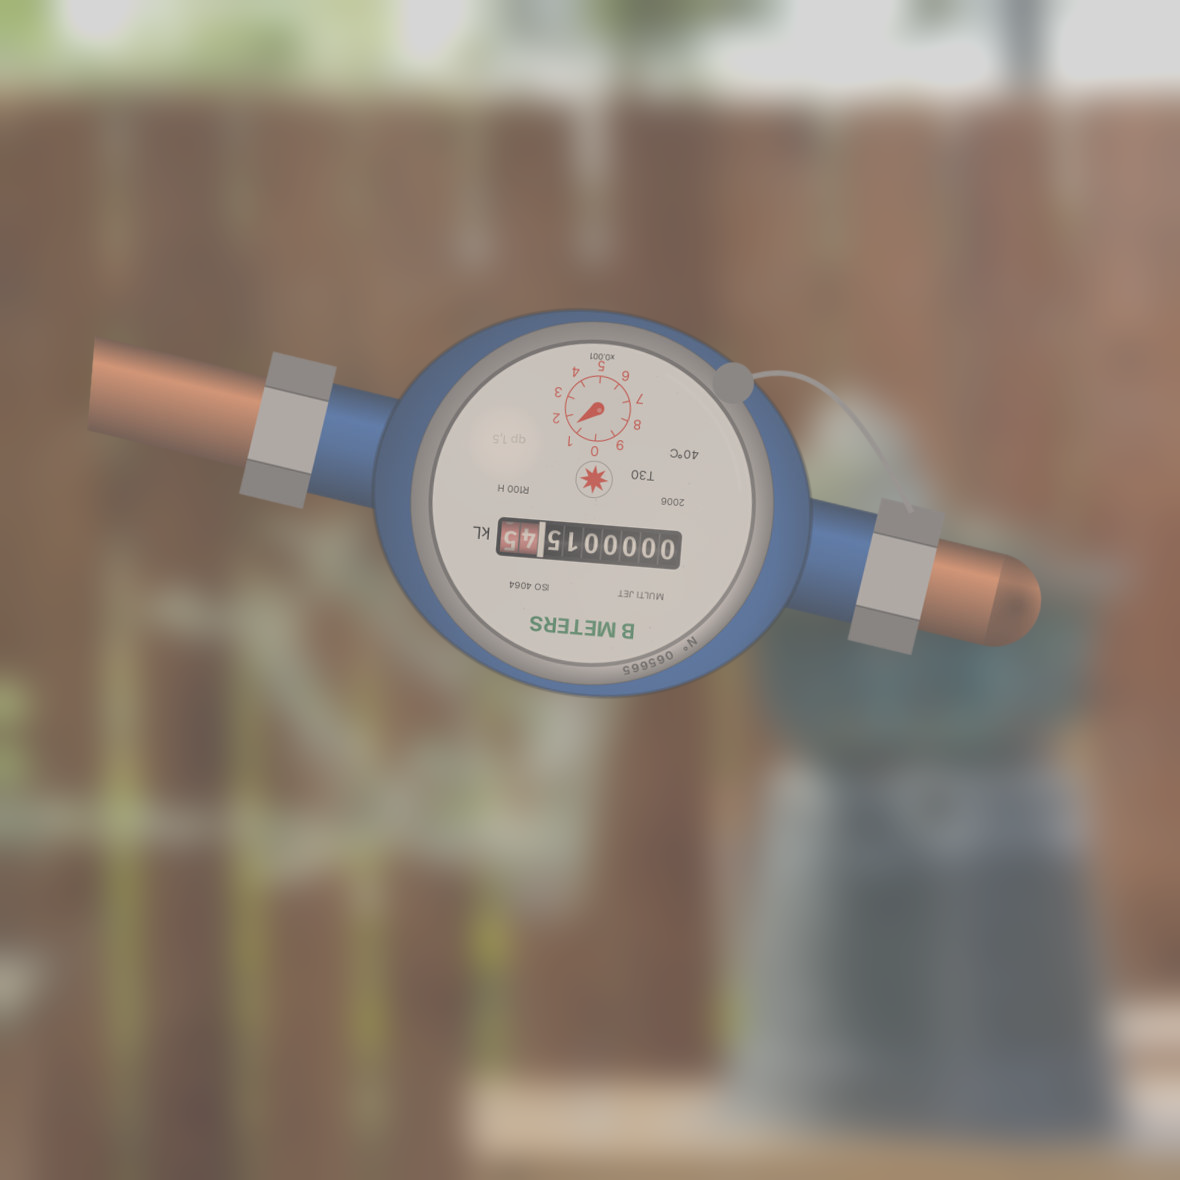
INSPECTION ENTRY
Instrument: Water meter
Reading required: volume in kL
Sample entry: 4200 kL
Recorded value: 15.451 kL
